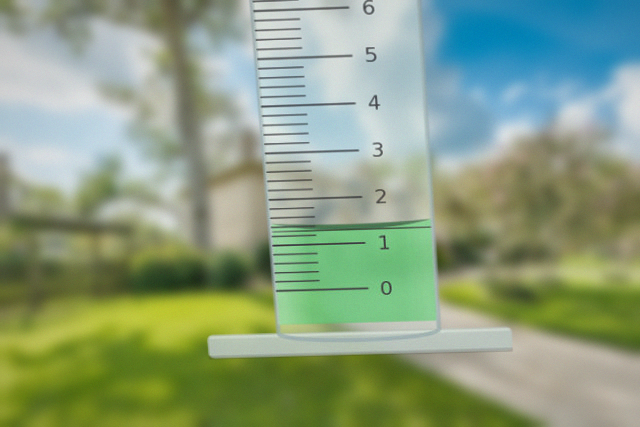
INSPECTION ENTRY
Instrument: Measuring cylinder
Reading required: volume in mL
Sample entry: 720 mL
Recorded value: 1.3 mL
